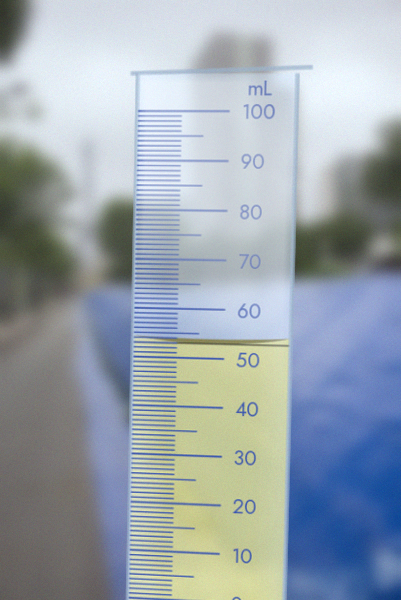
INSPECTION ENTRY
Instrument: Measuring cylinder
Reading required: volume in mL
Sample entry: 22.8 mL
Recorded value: 53 mL
